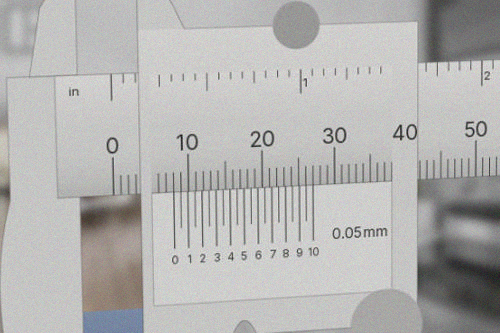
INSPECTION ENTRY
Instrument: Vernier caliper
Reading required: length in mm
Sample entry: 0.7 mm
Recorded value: 8.0 mm
